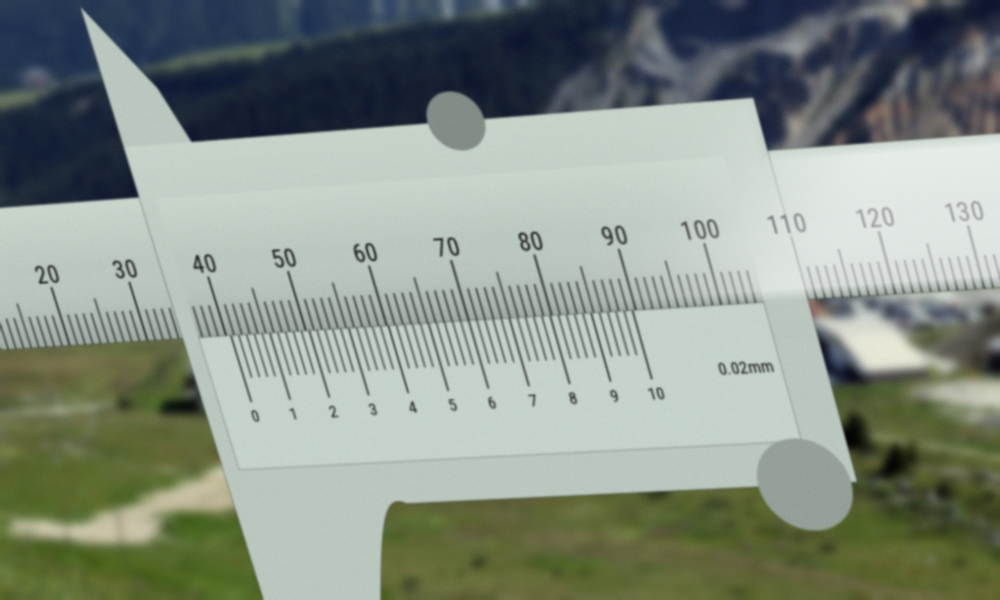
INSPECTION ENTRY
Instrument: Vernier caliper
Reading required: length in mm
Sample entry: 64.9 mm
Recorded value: 40.6 mm
